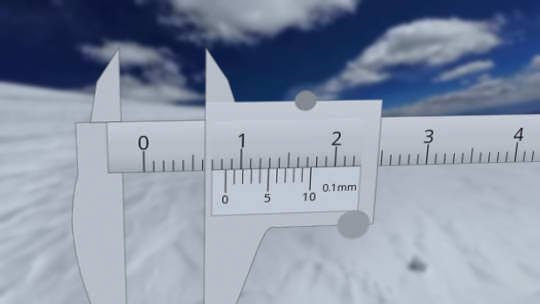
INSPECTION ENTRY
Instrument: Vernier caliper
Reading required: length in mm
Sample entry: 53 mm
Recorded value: 8.4 mm
